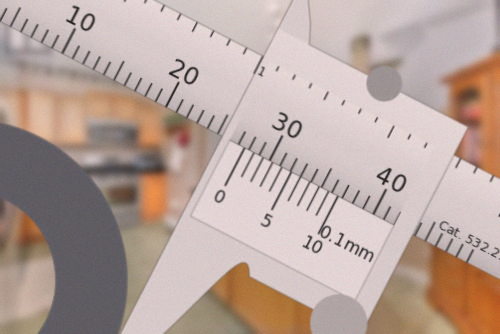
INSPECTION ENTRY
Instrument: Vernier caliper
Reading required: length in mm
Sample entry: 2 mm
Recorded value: 27.6 mm
